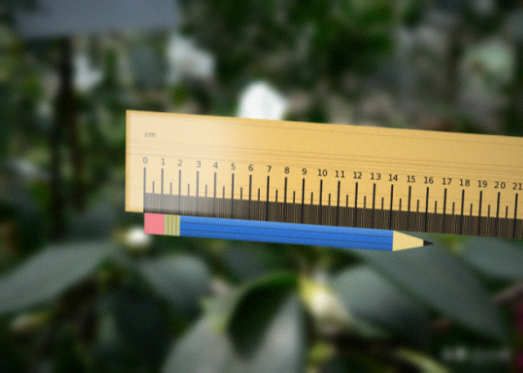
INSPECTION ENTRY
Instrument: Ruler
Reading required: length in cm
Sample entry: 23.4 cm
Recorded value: 16.5 cm
